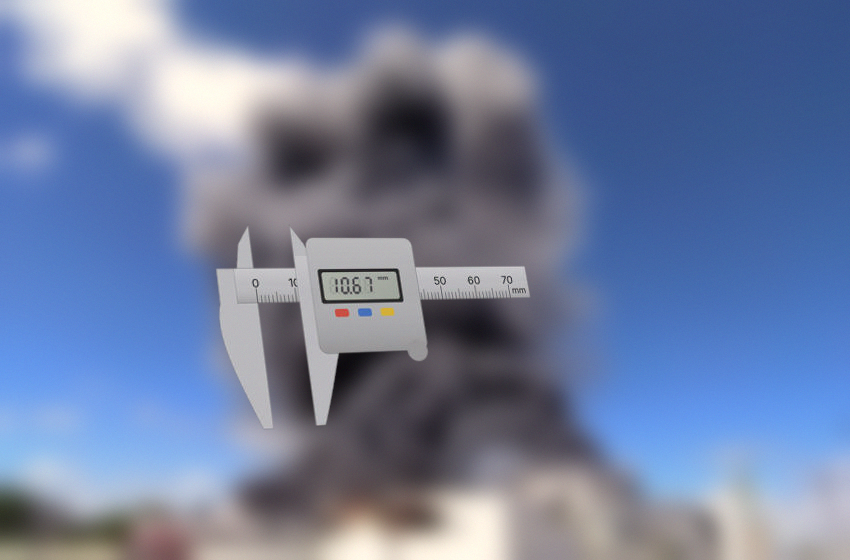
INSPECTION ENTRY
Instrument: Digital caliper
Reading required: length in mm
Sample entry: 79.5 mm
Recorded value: 10.67 mm
